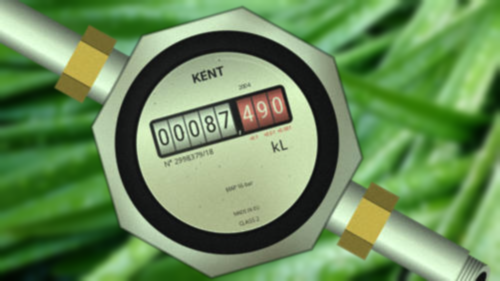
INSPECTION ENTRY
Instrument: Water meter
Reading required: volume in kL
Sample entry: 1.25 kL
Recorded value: 87.490 kL
